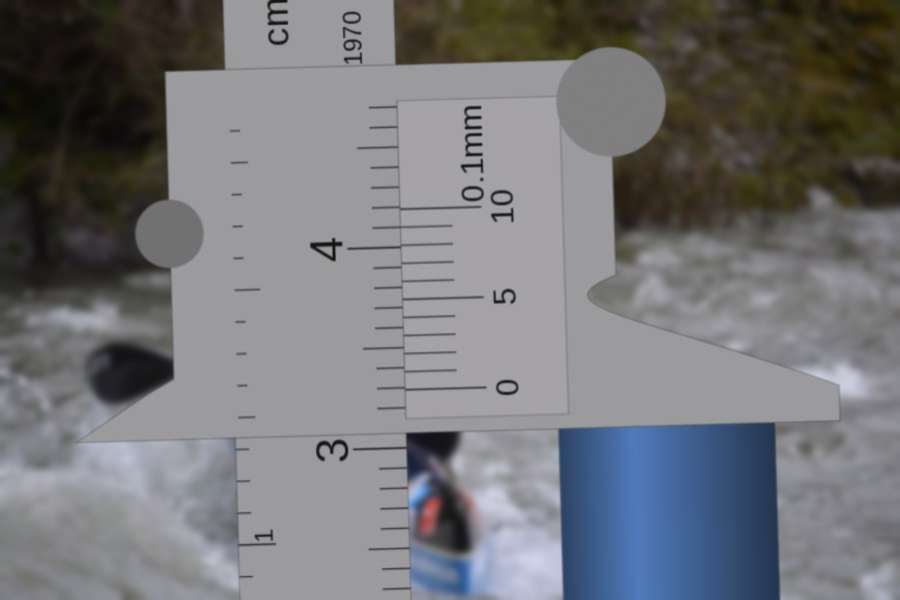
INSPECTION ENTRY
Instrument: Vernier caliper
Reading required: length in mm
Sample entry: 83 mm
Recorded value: 32.9 mm
